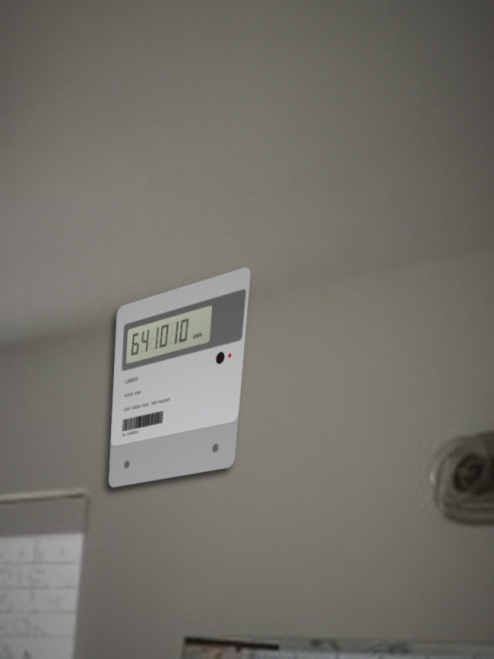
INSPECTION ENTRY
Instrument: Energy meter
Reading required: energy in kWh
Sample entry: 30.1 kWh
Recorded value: 641010 kWh
